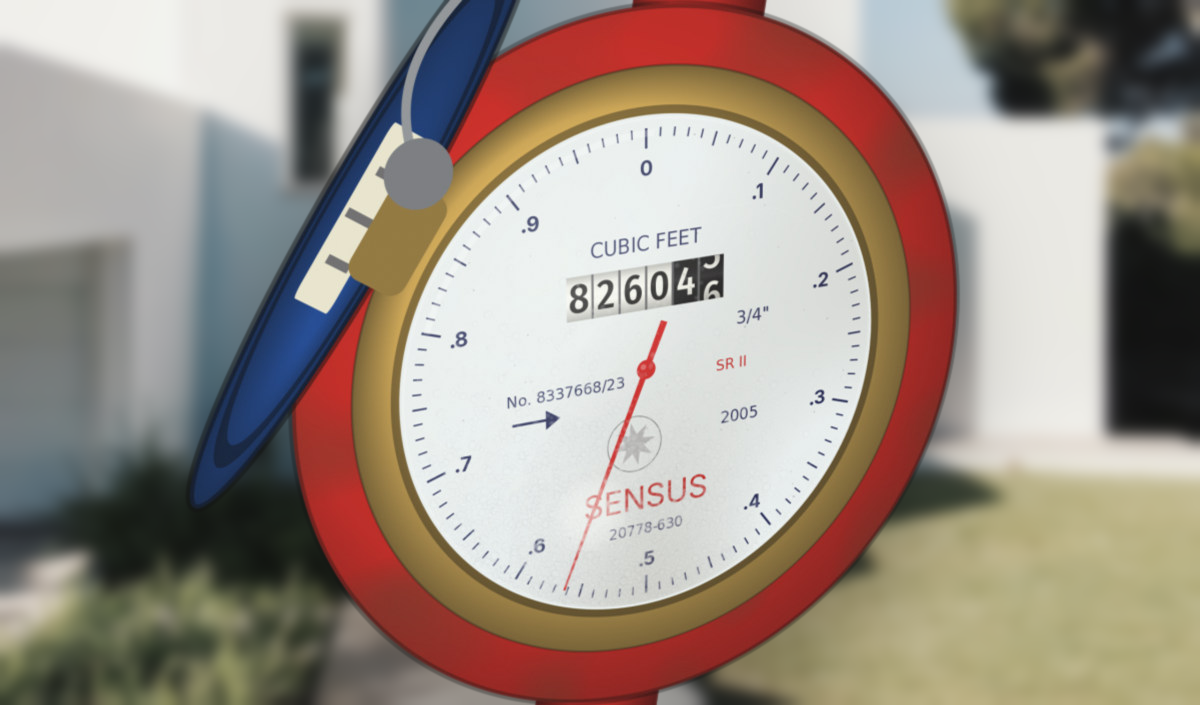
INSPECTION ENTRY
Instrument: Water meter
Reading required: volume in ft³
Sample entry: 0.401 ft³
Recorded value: 826045.56 ft³
